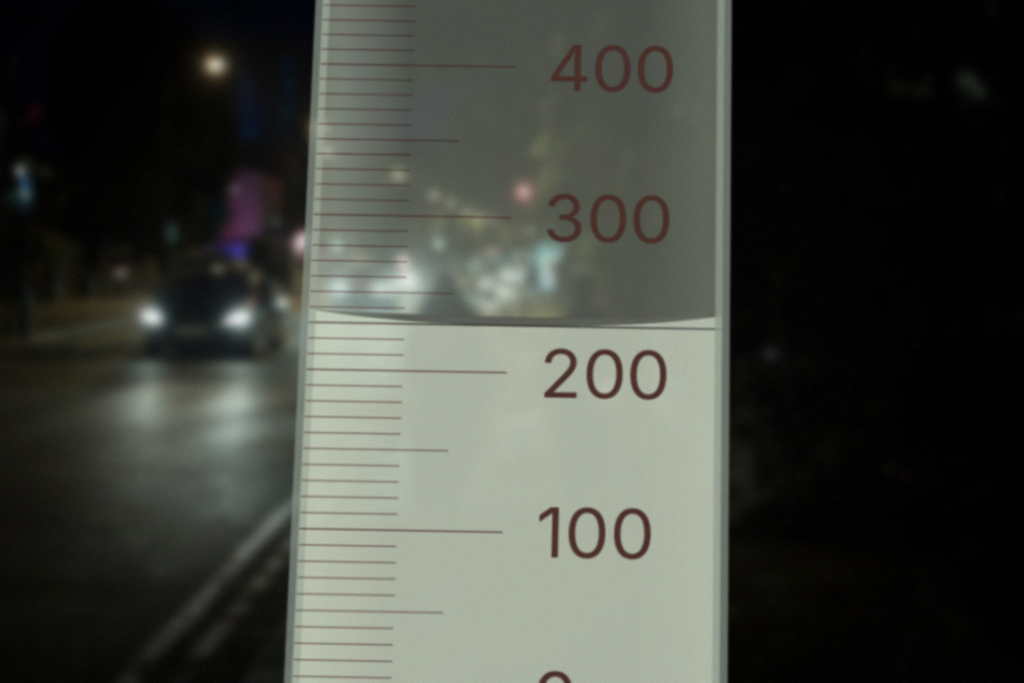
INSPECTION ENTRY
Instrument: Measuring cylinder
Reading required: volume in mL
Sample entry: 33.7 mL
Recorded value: 230 mL
